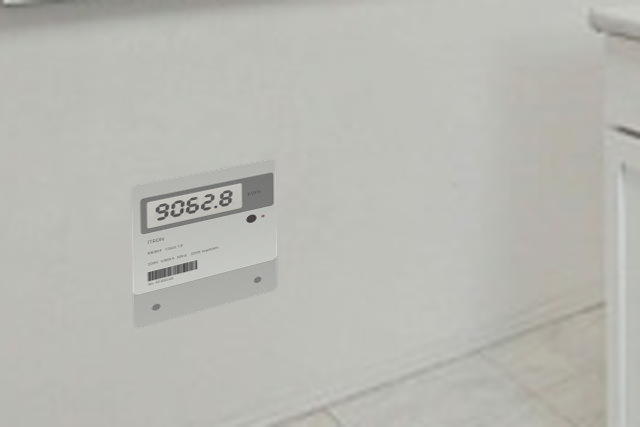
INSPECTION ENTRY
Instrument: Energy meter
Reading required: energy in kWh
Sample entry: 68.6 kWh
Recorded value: 9062.8 kWh
